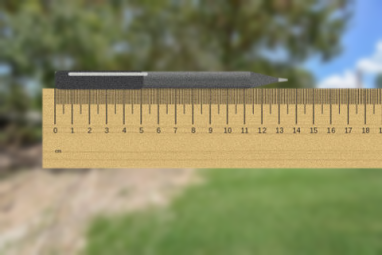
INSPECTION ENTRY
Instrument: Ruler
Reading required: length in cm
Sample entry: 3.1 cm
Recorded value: 13.5 cm
